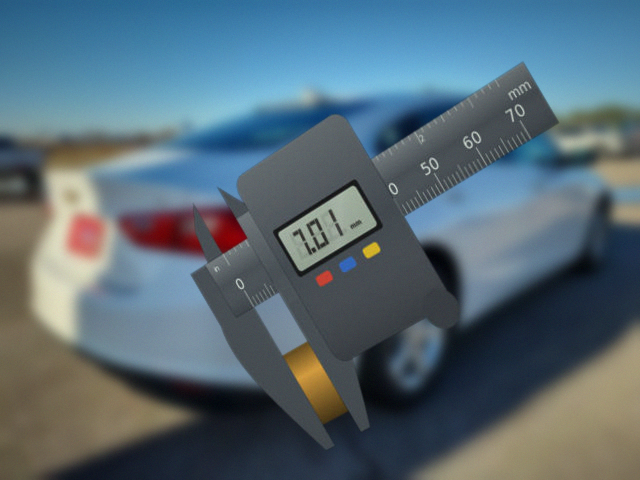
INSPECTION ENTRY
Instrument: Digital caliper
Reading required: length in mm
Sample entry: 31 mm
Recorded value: 7.01 mm
